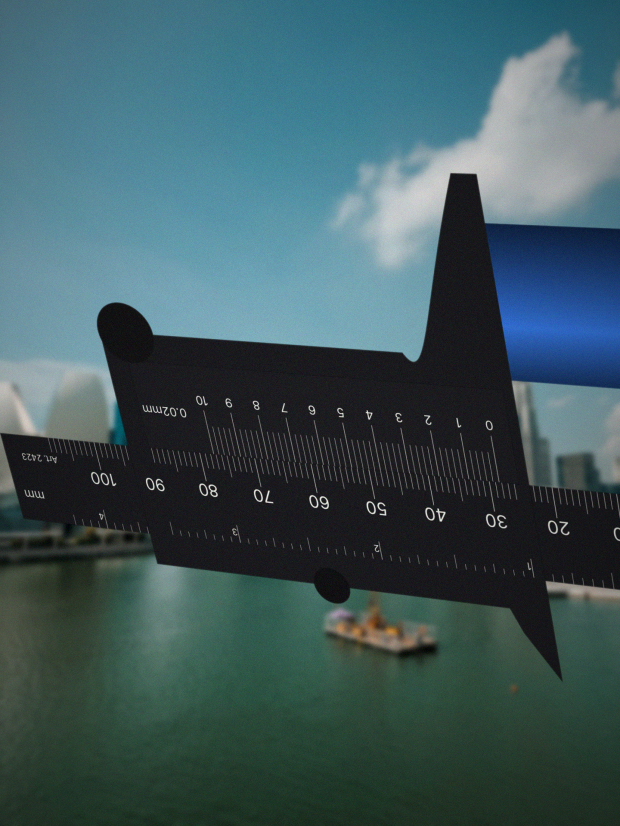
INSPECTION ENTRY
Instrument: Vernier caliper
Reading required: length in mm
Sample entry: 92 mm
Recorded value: 28.4 mm
